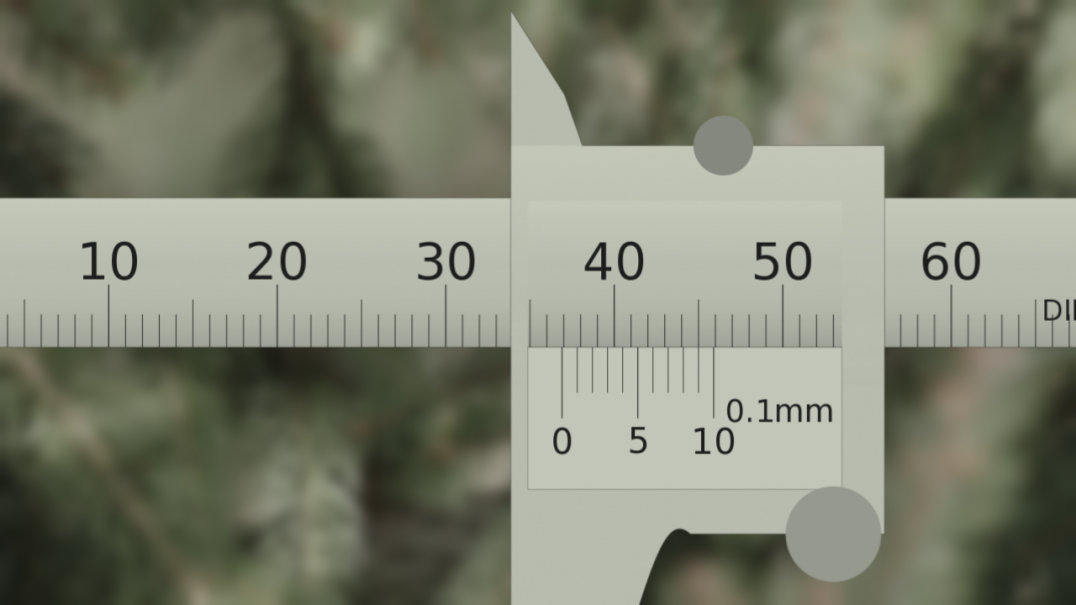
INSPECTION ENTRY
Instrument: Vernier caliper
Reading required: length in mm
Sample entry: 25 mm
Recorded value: 36.9 mm
